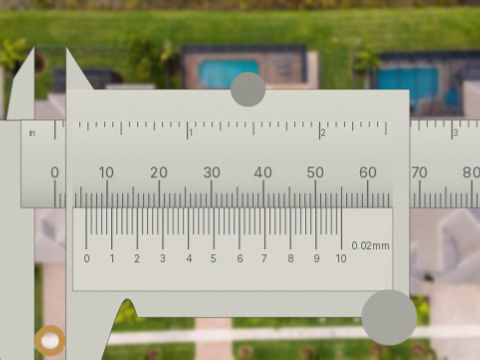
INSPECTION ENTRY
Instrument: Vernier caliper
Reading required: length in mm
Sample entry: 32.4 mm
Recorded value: 6.0 mm
